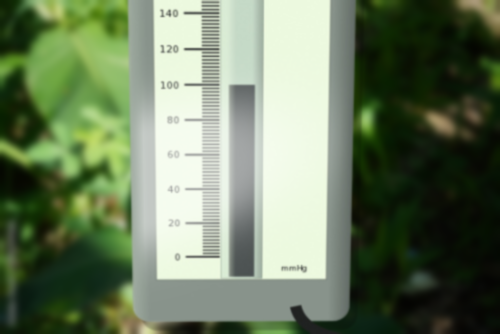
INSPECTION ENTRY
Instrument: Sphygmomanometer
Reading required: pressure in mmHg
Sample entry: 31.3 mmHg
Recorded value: 100 mmHg
